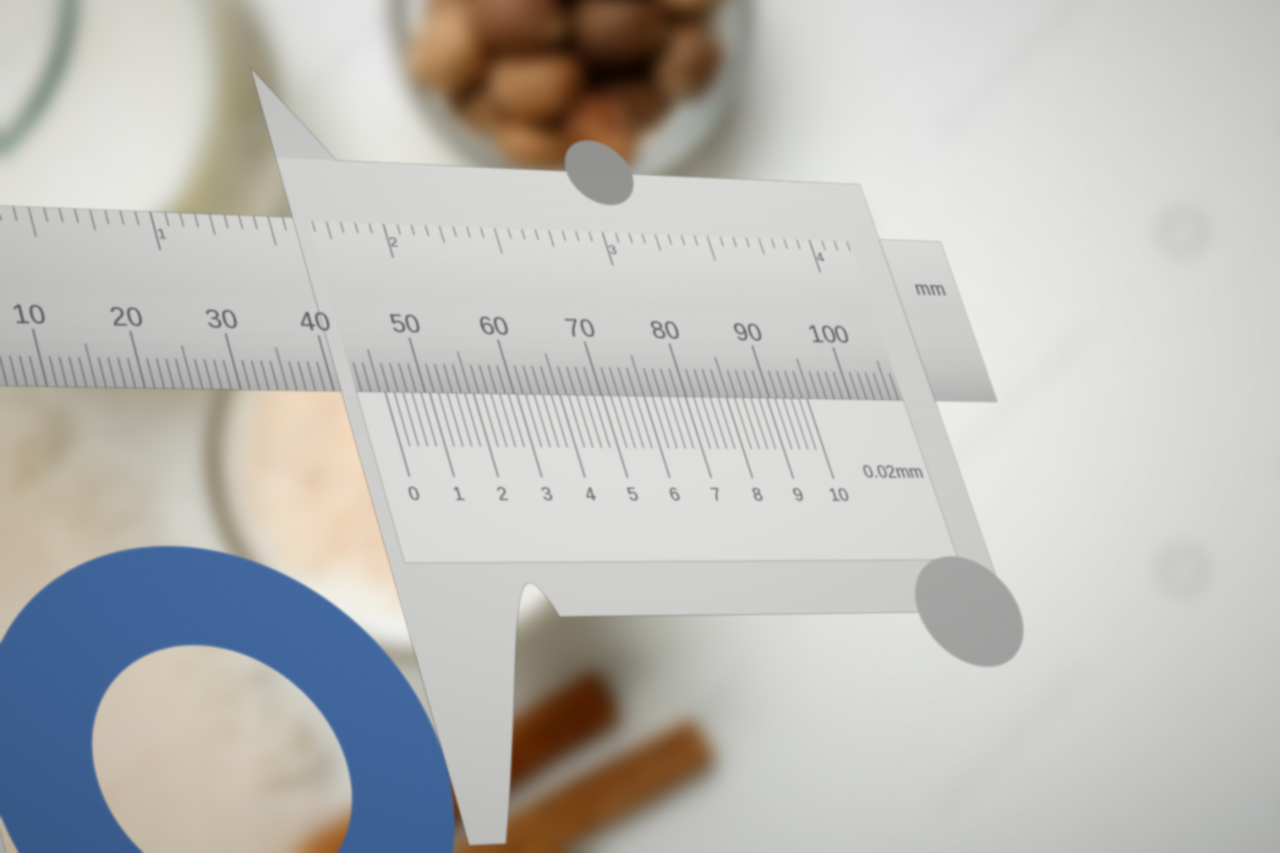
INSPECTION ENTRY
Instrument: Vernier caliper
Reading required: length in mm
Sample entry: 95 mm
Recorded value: 45.6 mm
